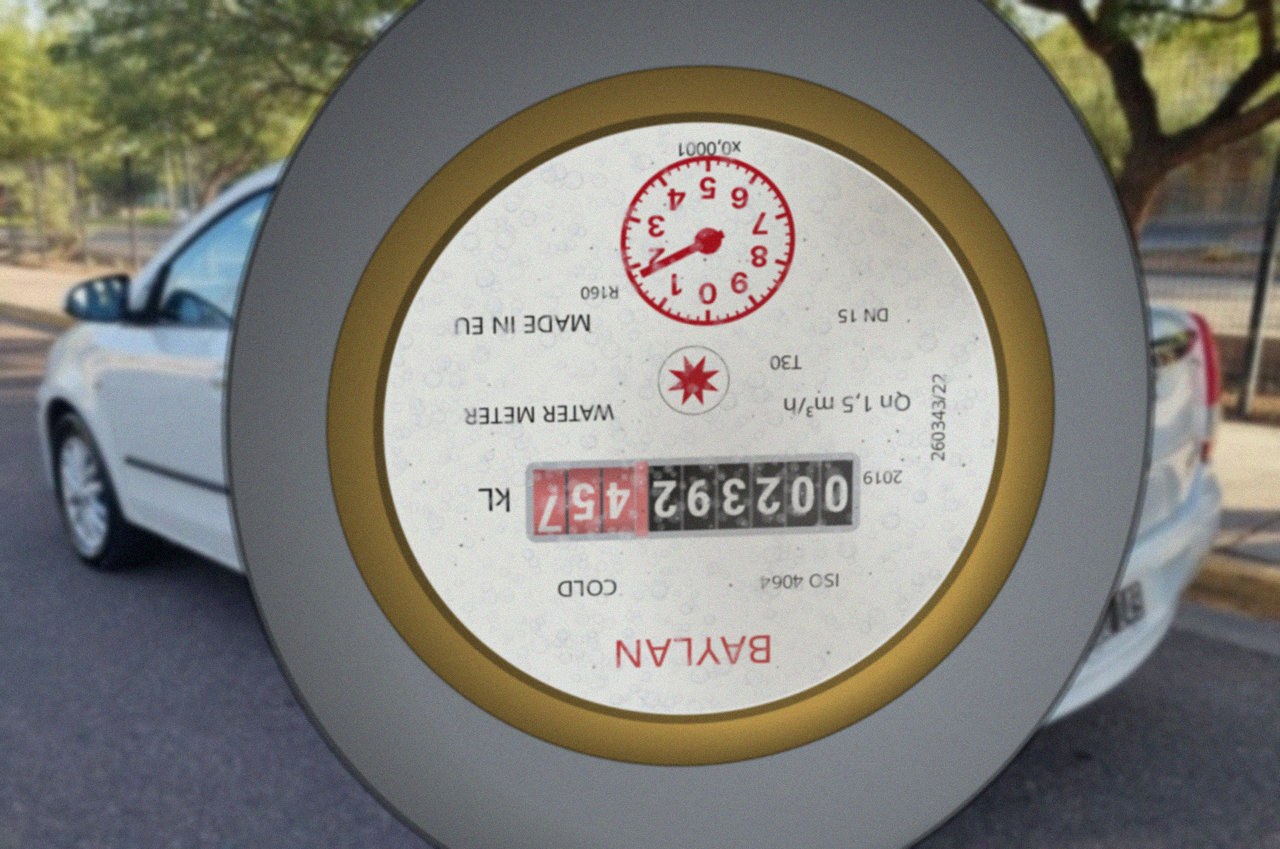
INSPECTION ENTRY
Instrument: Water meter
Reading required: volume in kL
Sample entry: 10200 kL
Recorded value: 2392.4571 kL
